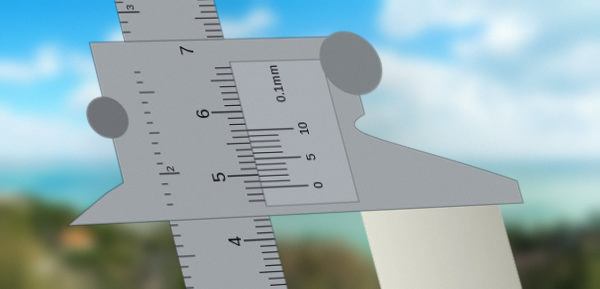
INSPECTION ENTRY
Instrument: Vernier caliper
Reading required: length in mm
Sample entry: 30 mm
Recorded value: 48.0 mm
